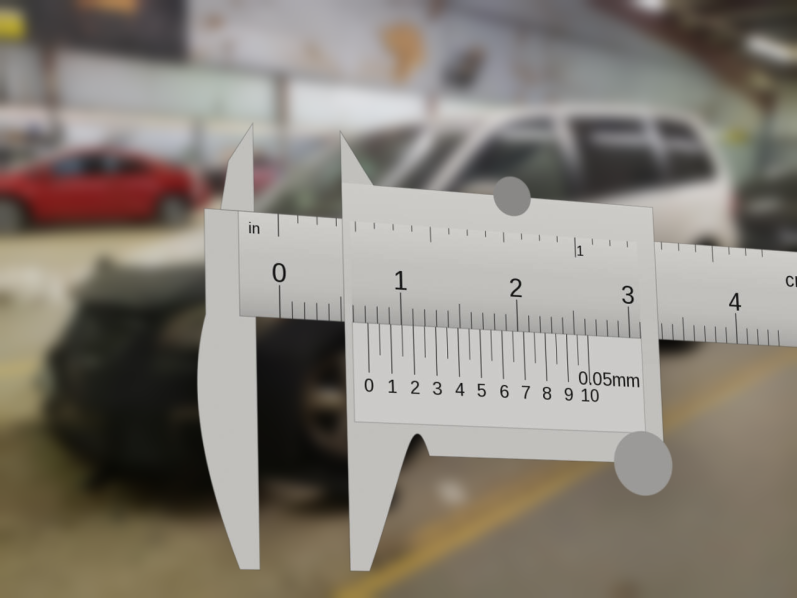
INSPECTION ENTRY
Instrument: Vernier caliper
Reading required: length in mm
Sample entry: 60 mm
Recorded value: 7.2 mm
